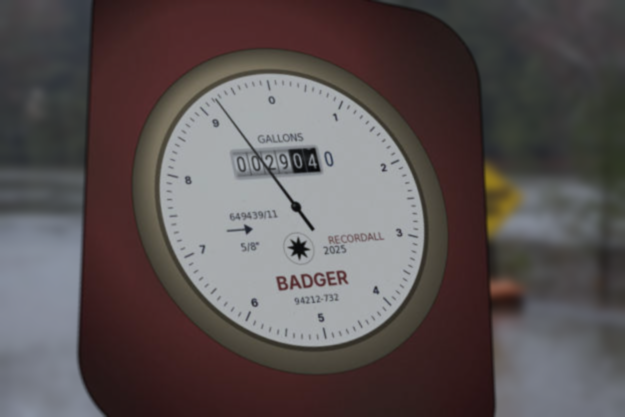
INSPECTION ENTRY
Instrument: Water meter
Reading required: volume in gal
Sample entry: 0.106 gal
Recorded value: 29039.2 gal
